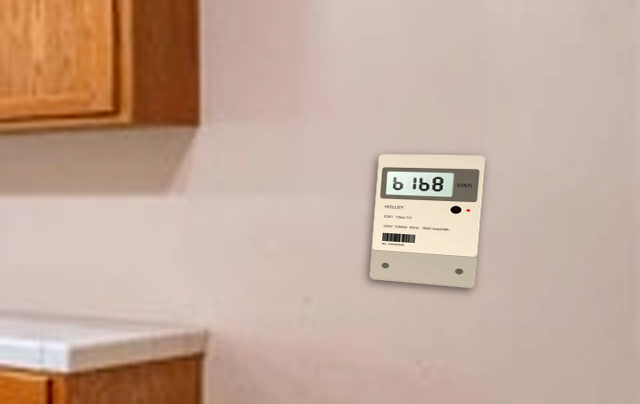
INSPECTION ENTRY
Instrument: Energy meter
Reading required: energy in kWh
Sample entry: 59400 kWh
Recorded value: 6168 kWh
